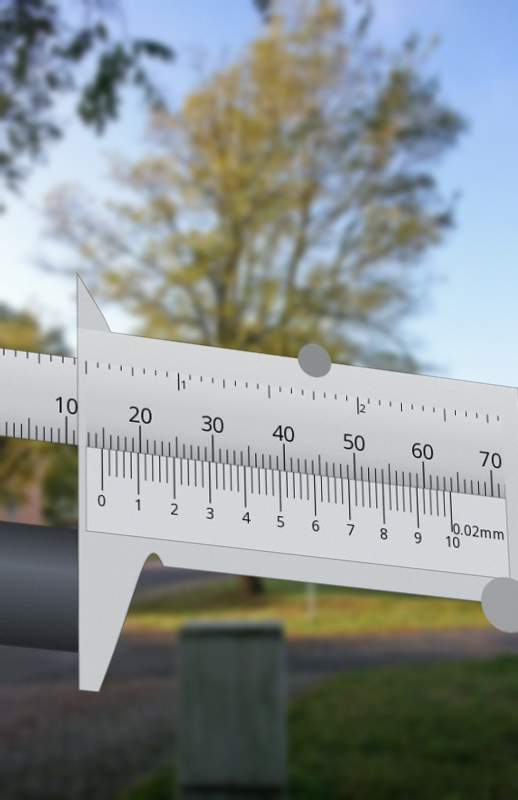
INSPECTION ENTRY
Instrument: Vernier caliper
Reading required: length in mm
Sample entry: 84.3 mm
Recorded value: 14.8 mm
